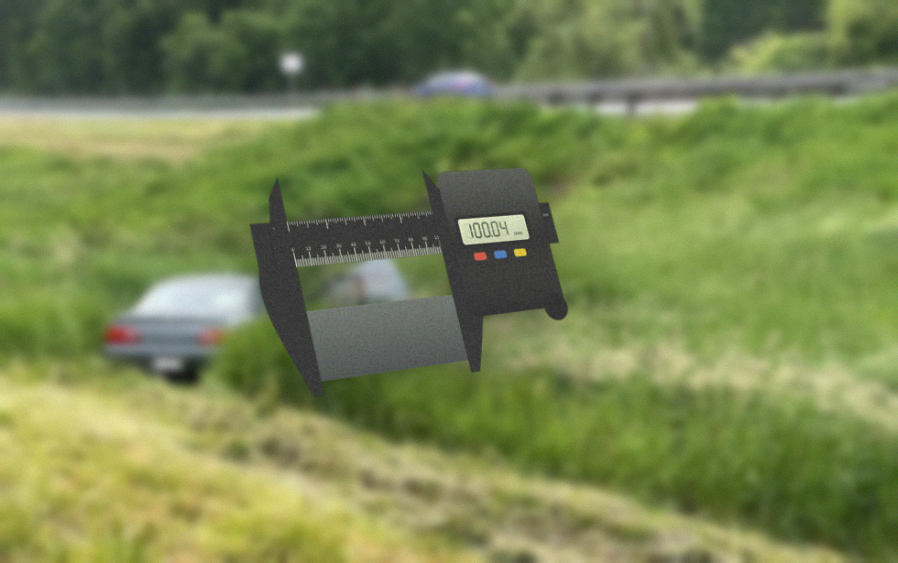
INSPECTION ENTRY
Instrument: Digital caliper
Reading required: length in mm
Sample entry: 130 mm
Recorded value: 100.04 mm
